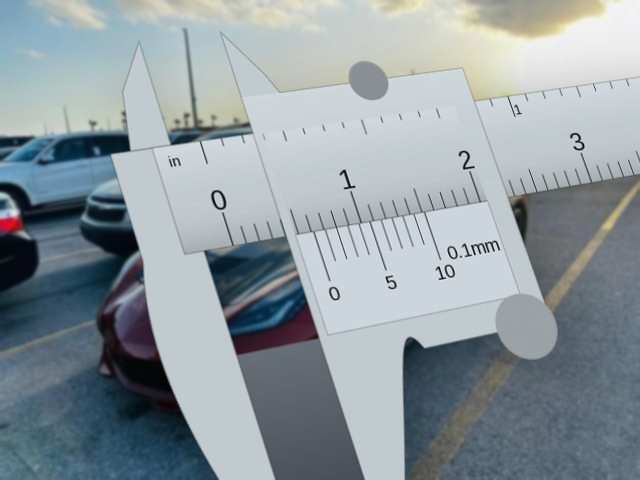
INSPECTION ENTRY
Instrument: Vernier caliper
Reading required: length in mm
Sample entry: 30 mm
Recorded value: 6.2 mm
